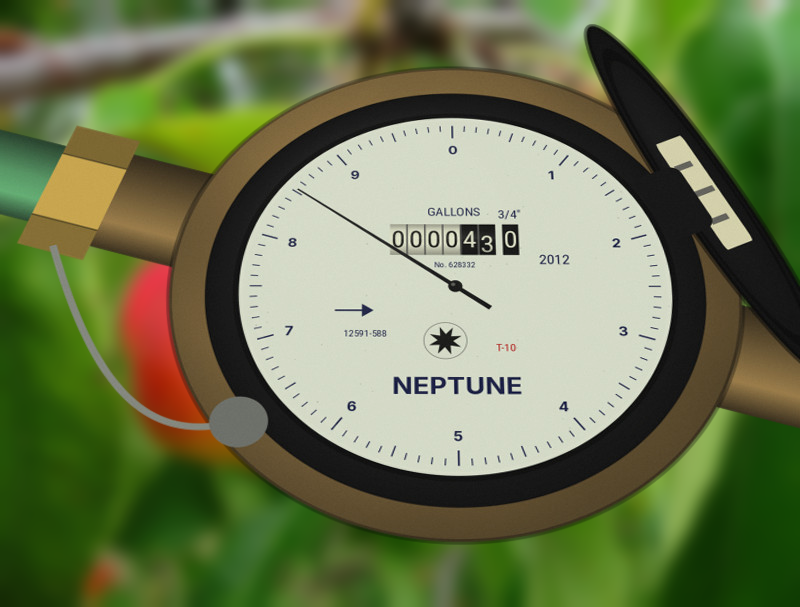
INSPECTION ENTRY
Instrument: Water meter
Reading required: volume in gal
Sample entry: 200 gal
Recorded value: 428.5 gal
